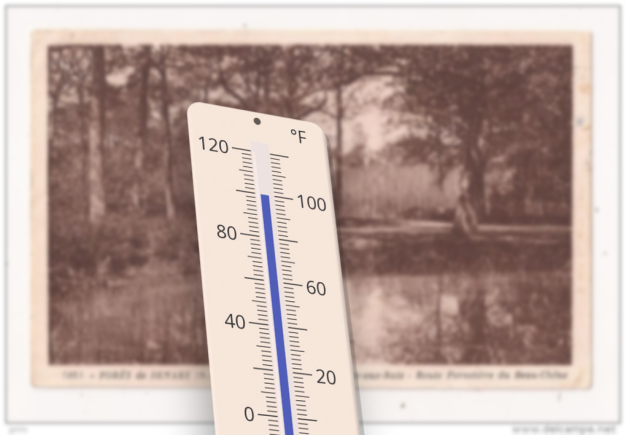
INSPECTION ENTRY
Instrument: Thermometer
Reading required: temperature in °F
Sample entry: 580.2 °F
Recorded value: 100 °F
